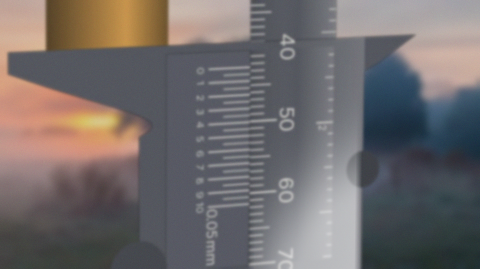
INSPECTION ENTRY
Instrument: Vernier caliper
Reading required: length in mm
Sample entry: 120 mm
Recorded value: 42.5 mm
